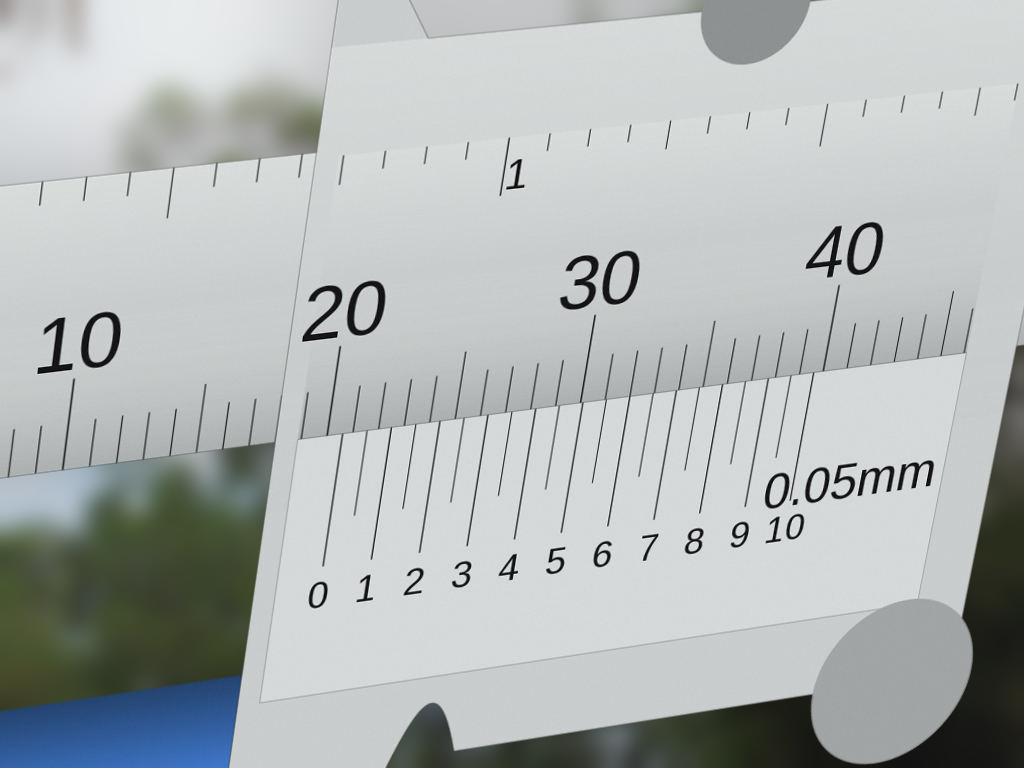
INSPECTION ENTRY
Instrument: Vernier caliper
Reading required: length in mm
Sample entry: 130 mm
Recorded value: 20.60 mm
